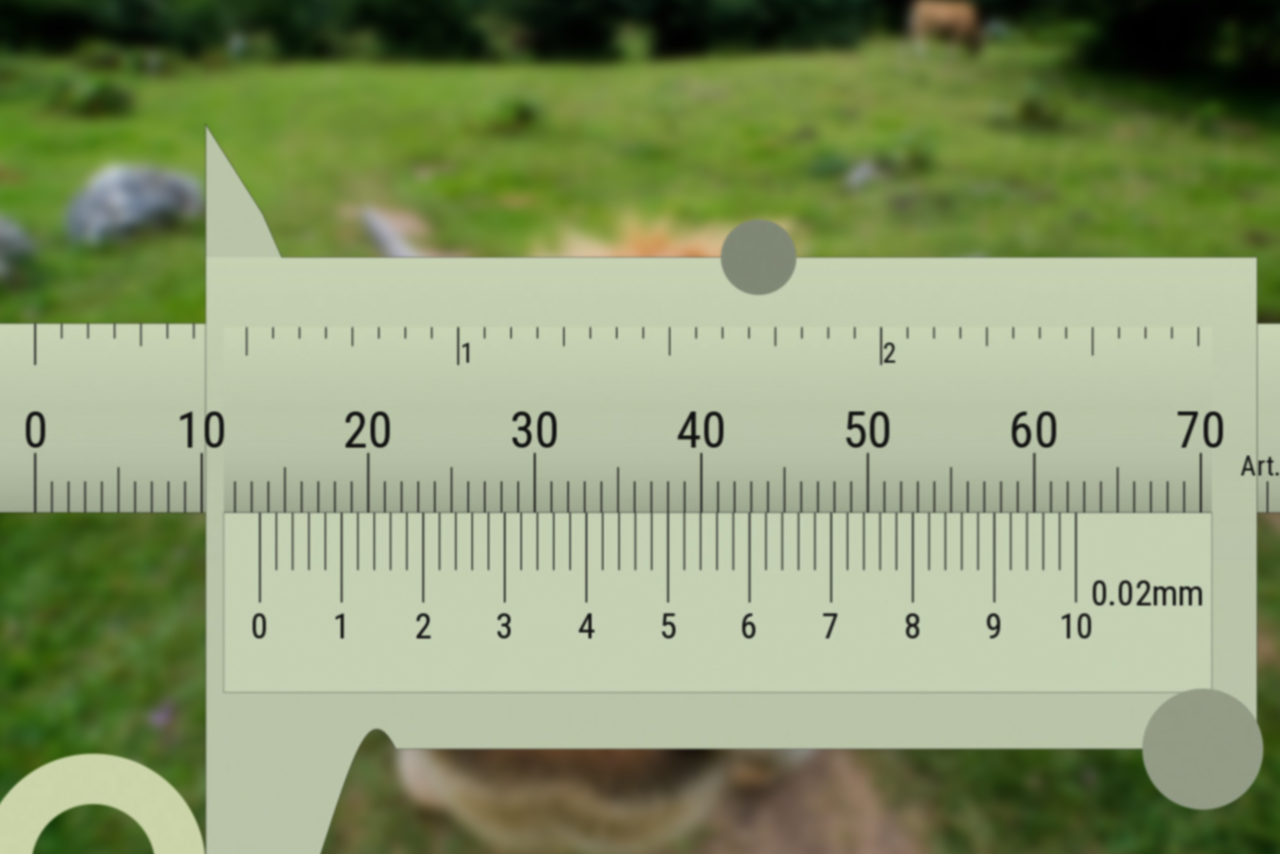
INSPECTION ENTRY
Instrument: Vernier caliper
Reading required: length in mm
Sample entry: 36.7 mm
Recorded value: 13.5 mm
